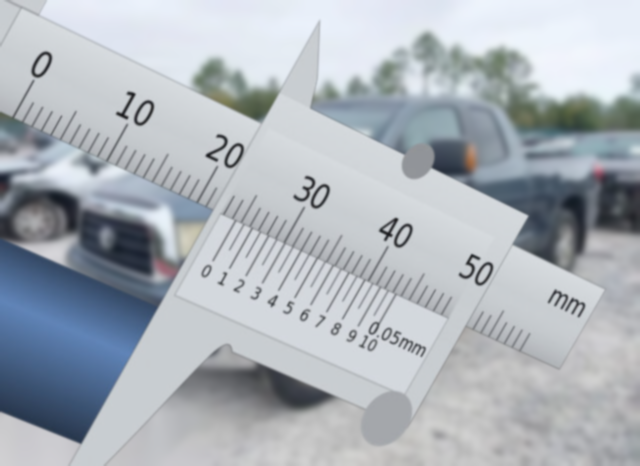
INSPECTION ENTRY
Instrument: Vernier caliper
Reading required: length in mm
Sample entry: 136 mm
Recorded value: 24.4 mm
